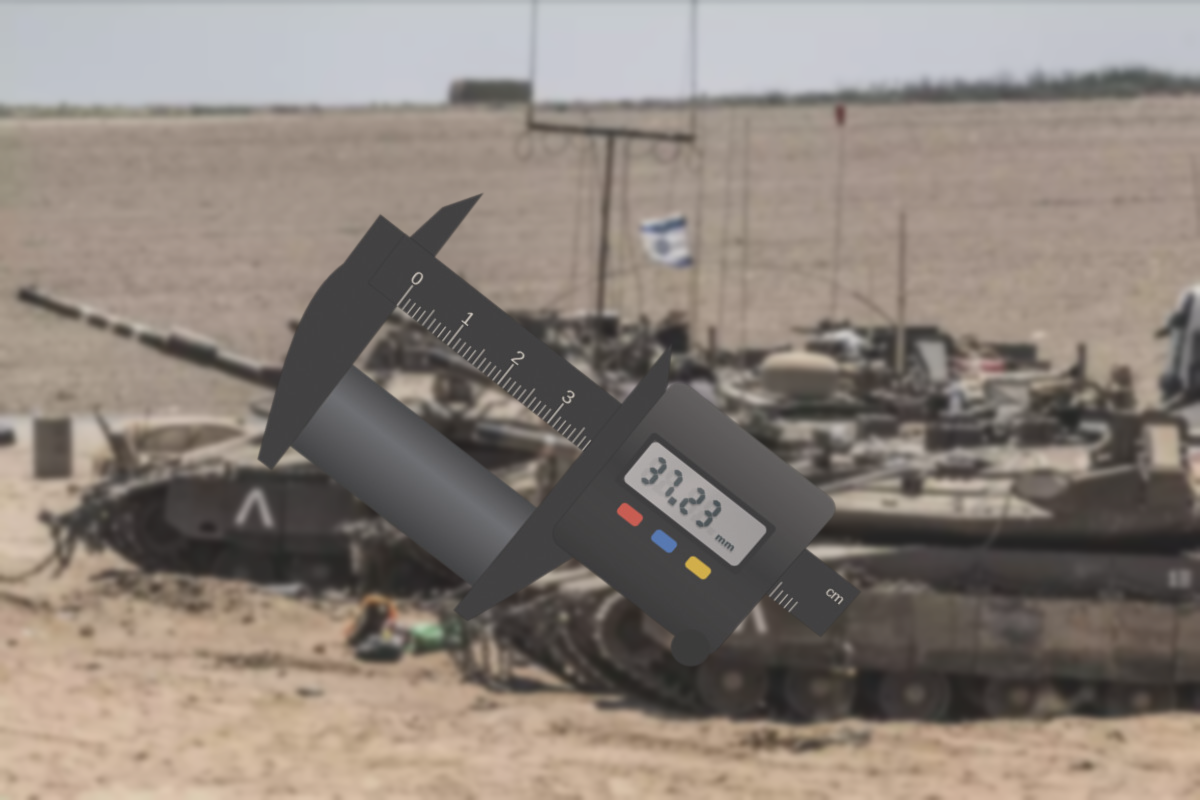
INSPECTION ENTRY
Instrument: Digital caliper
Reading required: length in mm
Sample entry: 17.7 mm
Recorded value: 37.23 mm
